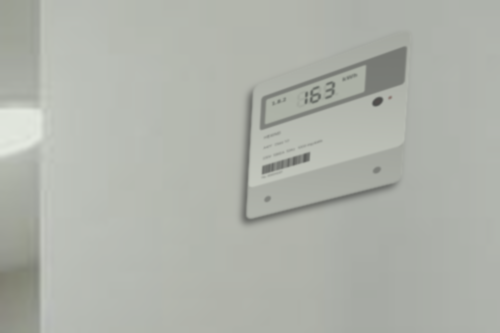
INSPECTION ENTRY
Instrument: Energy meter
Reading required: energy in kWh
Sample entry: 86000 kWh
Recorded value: 163 kWh
